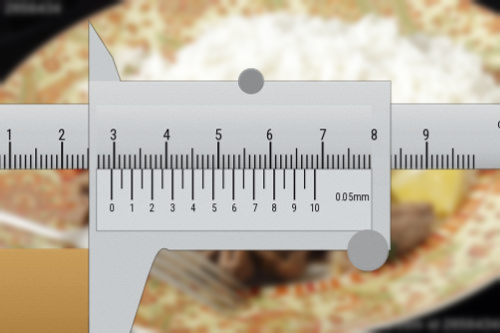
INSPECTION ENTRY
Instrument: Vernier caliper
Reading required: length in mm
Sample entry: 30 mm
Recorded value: 29.5 mm
